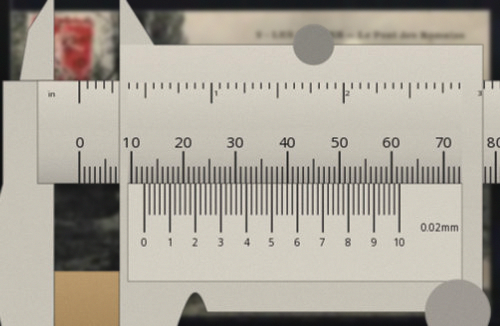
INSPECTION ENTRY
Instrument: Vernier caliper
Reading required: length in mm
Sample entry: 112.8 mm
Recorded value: 12.5 mm
